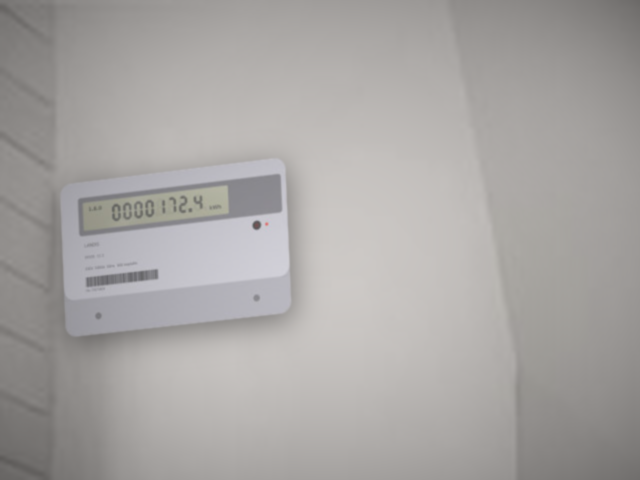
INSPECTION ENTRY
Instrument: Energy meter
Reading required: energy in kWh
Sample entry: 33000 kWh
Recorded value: 172.4 kWh
